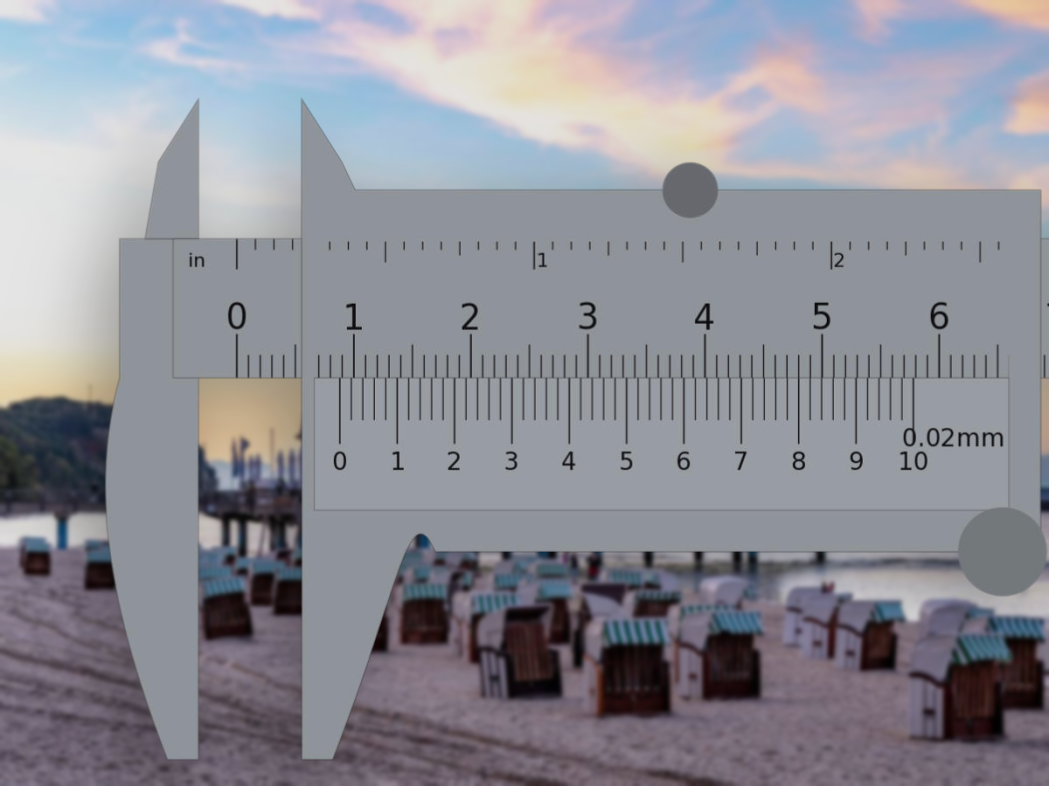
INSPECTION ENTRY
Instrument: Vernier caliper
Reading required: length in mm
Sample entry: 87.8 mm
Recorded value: 8.8 mm
